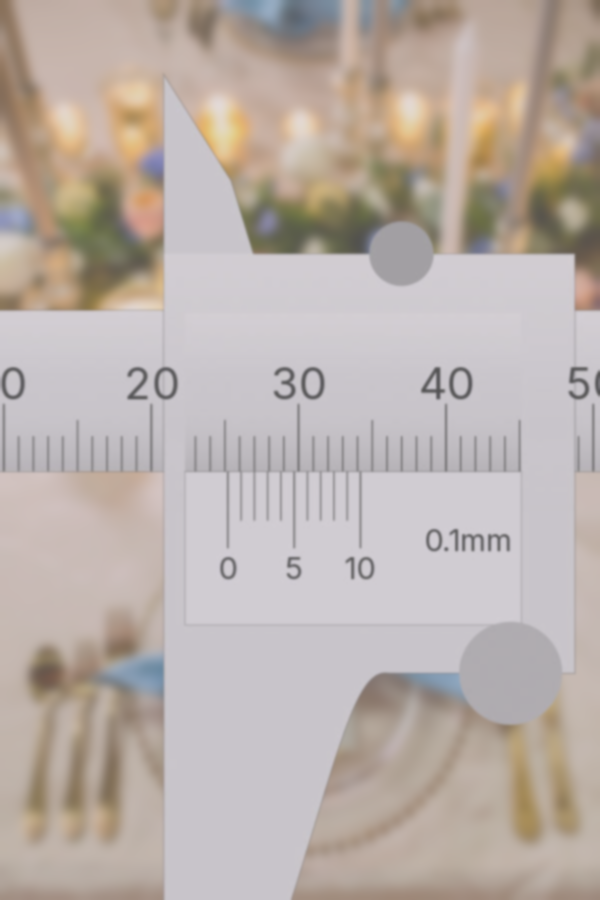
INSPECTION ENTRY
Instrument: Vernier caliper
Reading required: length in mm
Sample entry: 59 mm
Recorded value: 25.2 mm
